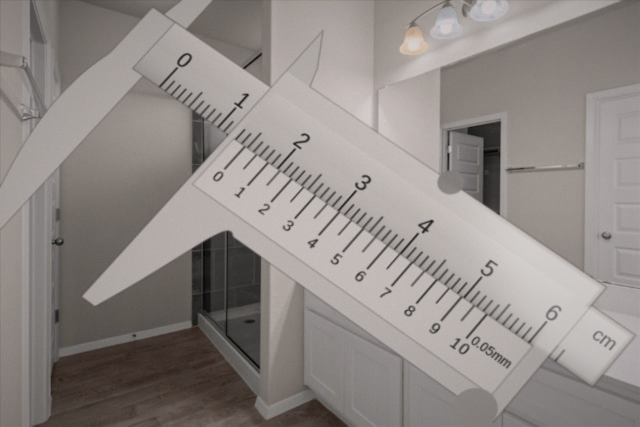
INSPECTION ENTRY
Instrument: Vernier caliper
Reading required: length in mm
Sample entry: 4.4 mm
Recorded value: 14.6 mm
